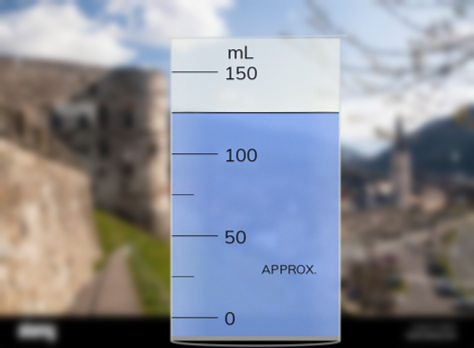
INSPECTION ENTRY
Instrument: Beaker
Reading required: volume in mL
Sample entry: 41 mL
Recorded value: 125 mL
